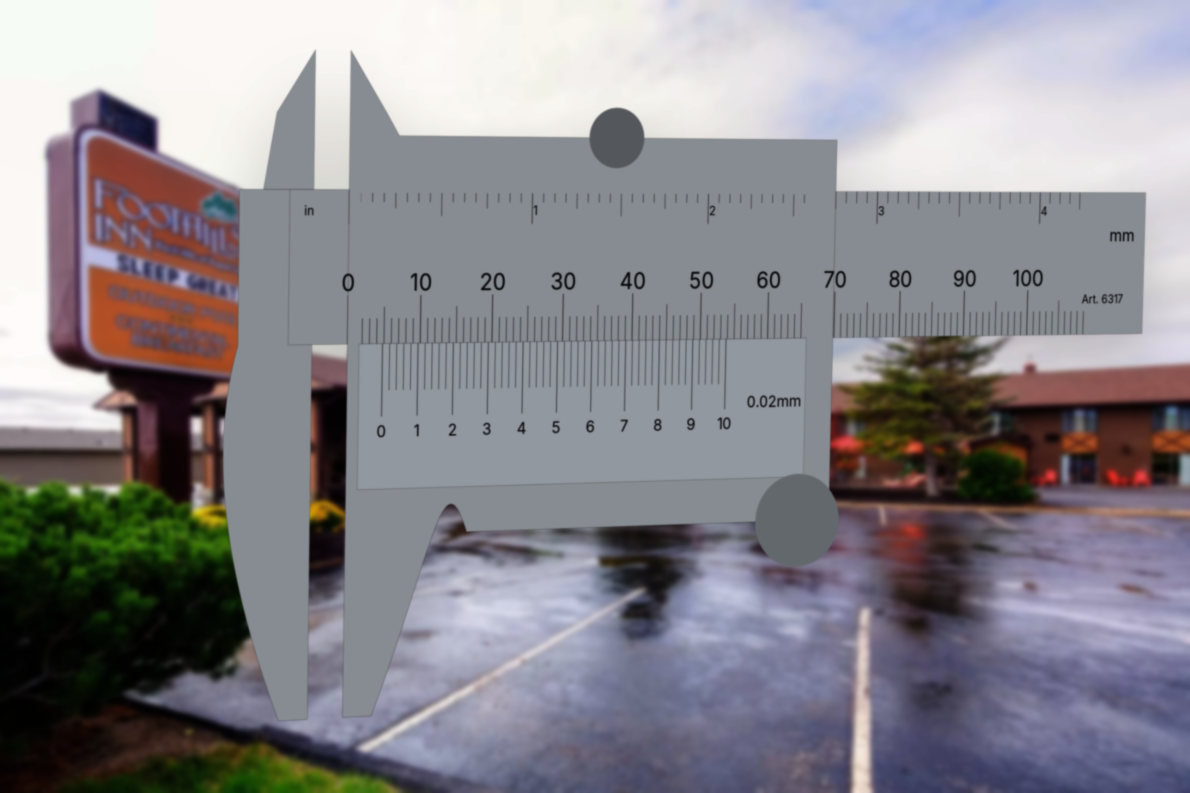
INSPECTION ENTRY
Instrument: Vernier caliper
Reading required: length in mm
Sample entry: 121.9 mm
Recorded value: 4.8 mm
